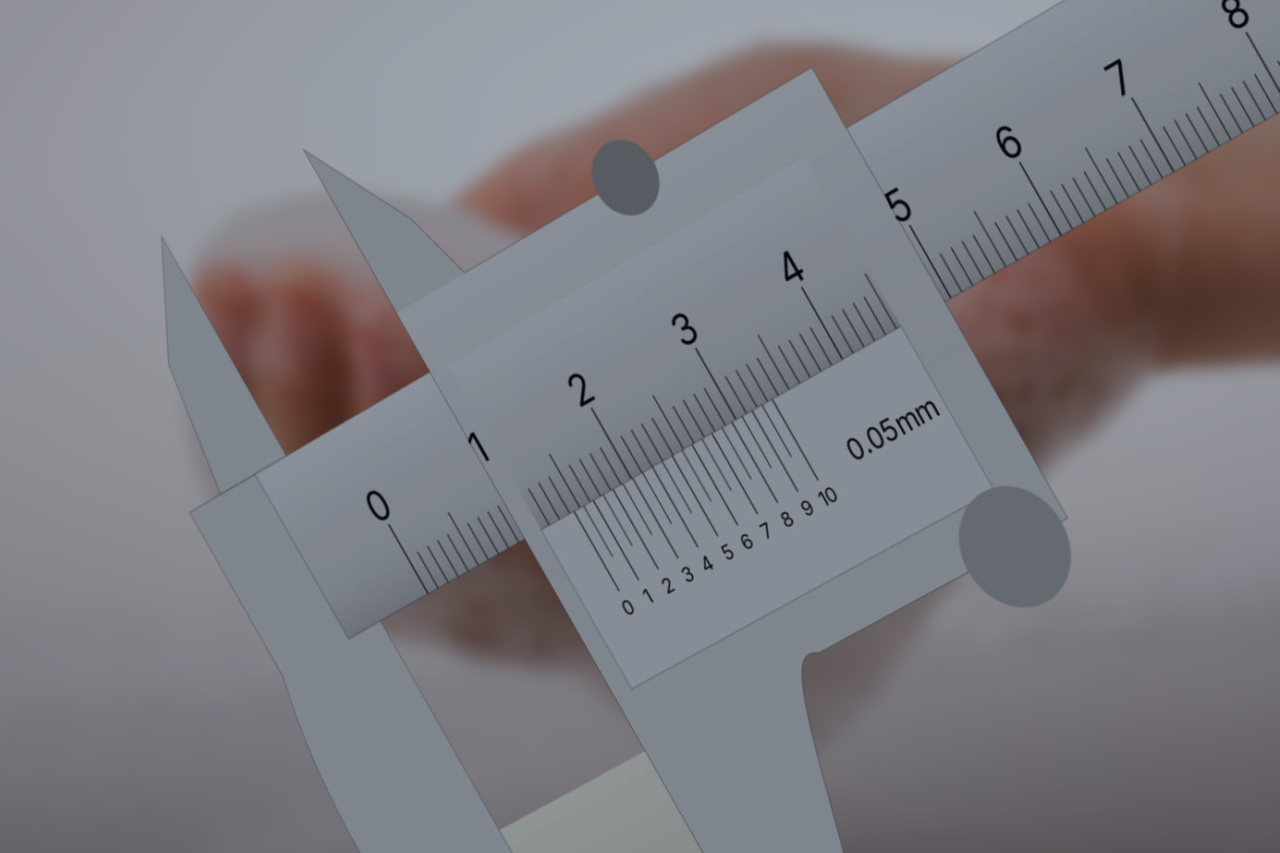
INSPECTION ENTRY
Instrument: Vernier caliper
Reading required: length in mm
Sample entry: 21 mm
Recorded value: 14.4 mm
